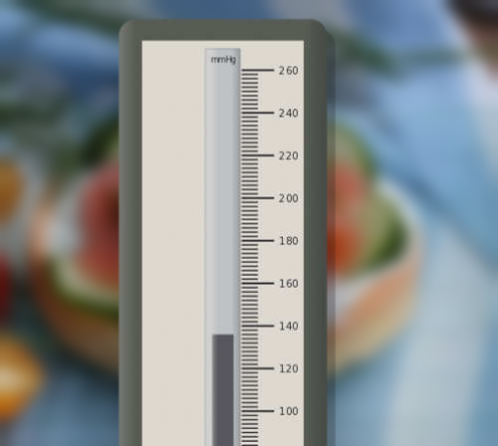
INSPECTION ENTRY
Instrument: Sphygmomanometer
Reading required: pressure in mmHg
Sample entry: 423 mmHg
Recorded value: 136 mmHg
